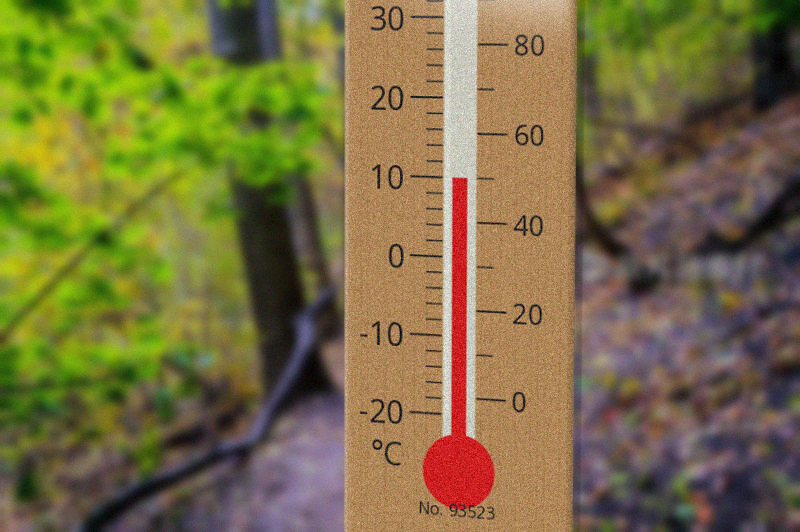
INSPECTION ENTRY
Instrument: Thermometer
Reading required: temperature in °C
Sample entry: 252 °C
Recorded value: 10 °C
